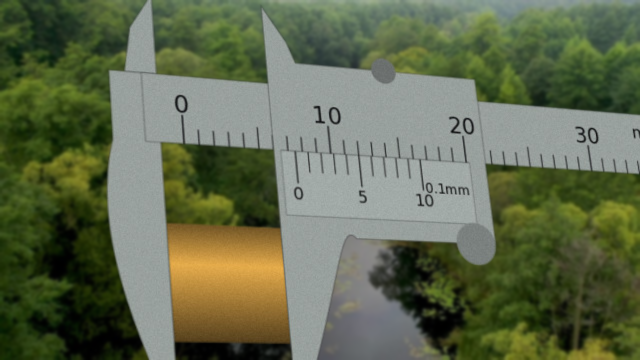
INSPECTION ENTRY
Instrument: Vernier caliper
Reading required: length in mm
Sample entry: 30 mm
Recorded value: 7.5 mm
